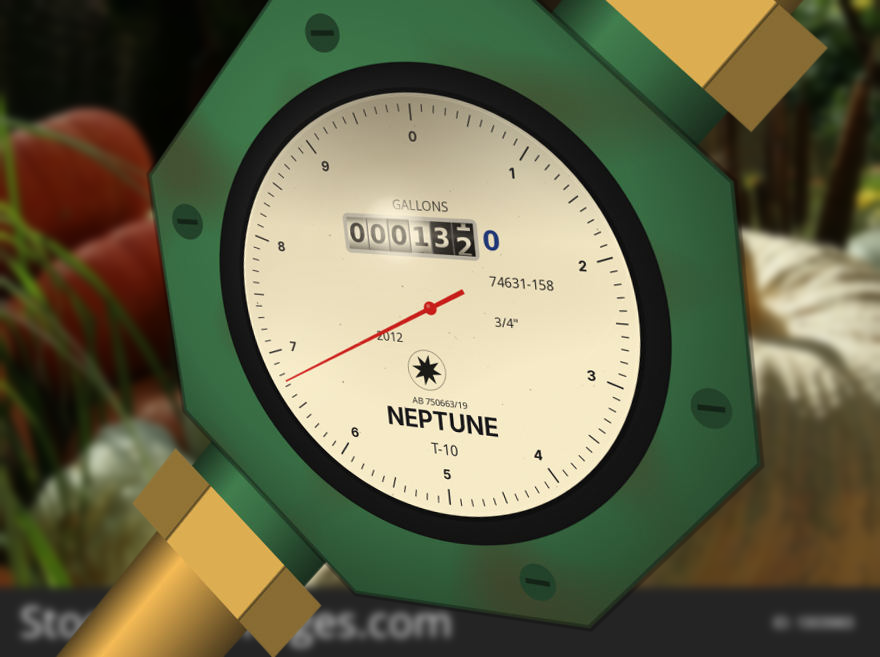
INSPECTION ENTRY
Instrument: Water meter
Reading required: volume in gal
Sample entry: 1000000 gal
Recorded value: 1316.7 gal
